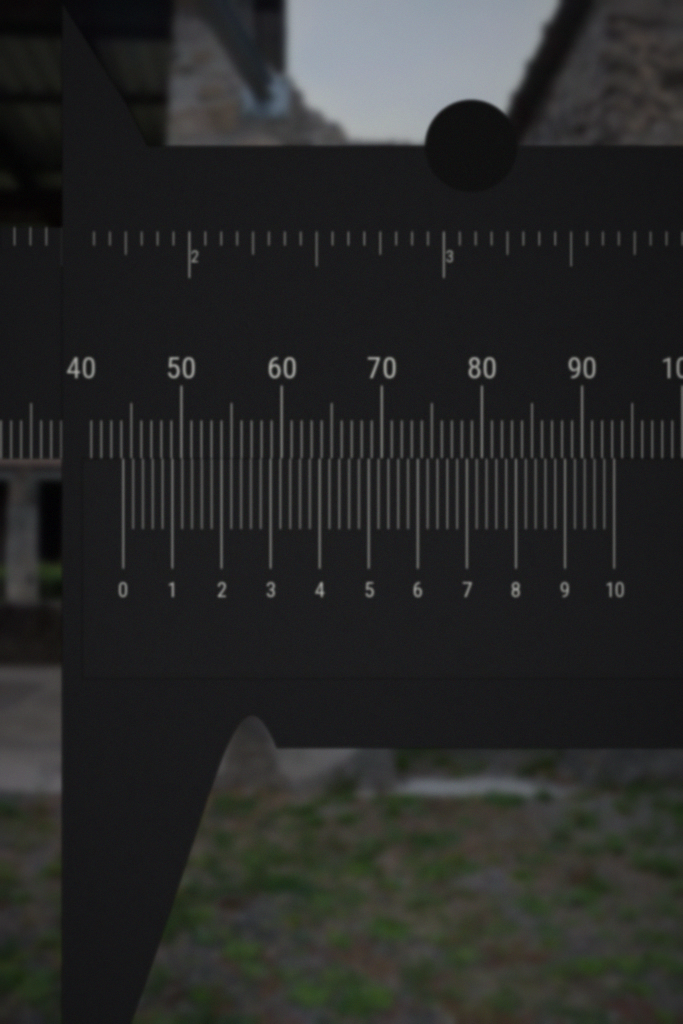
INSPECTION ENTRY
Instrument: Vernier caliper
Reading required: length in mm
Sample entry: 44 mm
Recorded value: 44.2 mm
